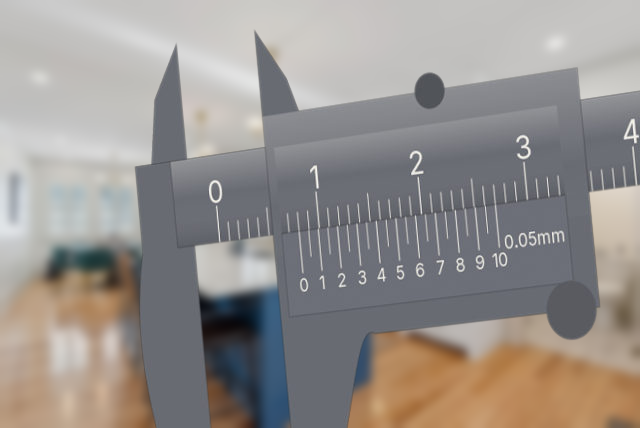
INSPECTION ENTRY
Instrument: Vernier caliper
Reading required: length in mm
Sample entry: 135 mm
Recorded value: 8.0 mm
